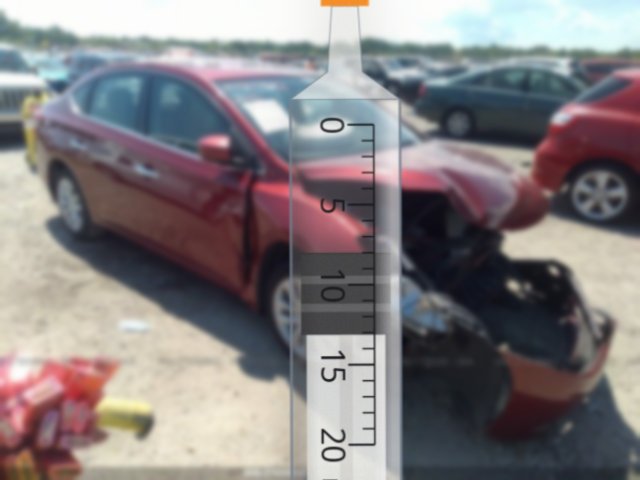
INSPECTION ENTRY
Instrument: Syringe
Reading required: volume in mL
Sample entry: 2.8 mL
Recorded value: 8 mL
